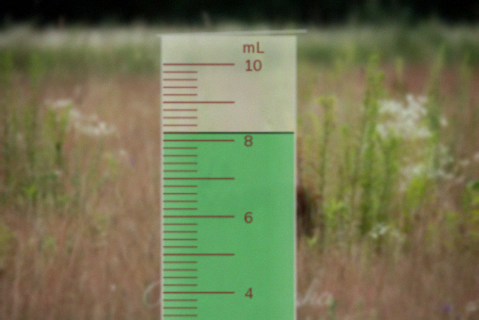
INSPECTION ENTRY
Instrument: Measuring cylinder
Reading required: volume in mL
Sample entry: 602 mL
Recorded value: 8.2 mL
